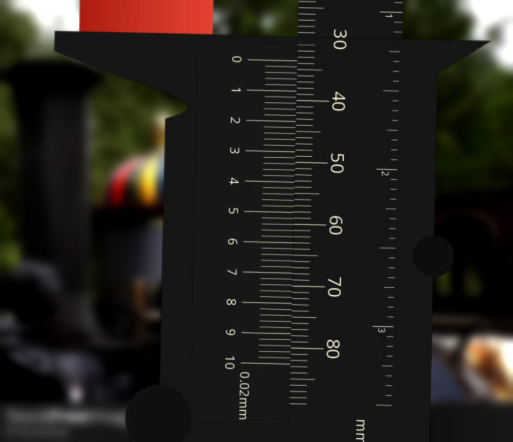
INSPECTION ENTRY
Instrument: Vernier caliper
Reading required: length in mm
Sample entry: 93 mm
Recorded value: 33.6 mm
